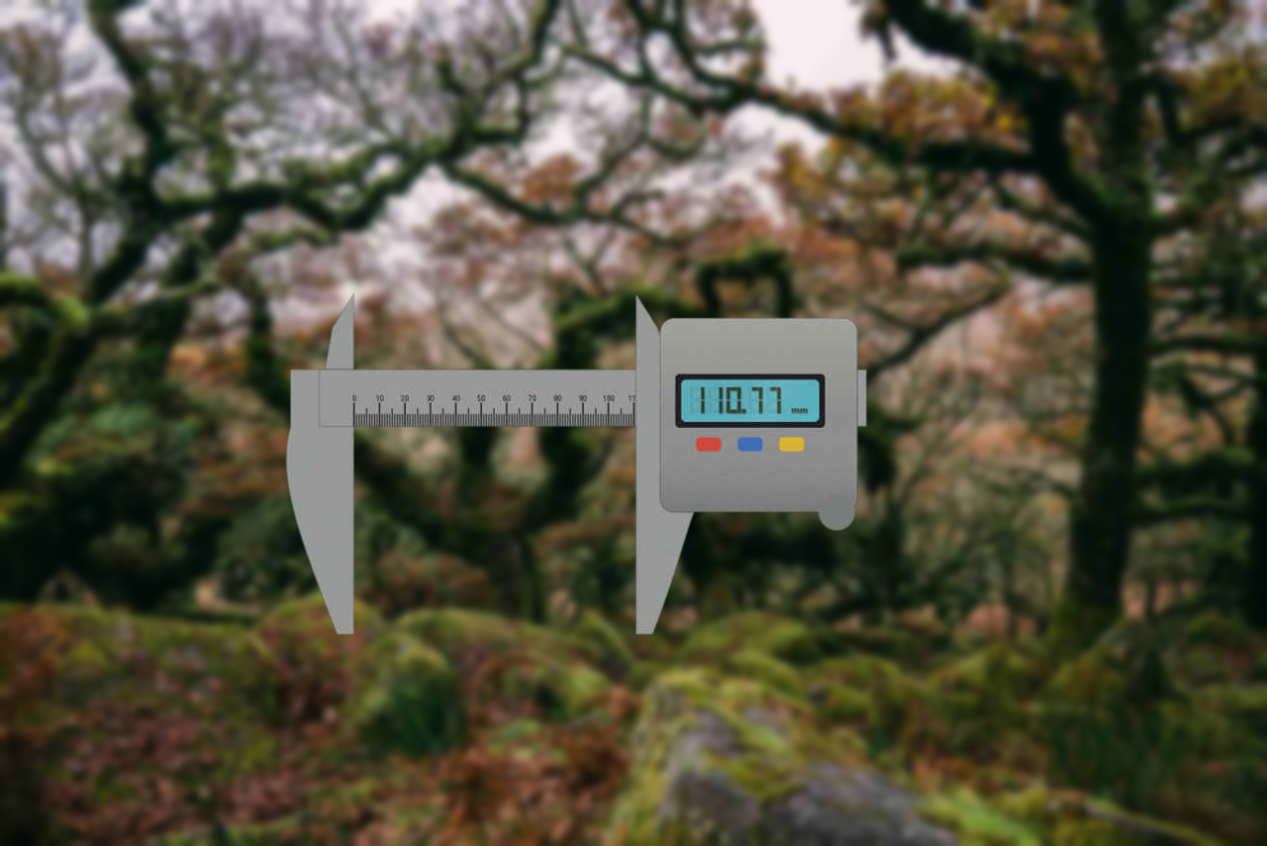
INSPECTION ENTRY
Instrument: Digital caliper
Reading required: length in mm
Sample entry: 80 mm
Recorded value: 110.77 mm
